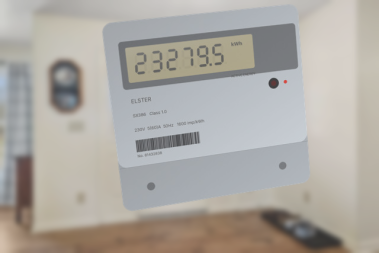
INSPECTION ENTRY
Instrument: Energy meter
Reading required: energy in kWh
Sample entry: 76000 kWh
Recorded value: 23279.5 kWh
